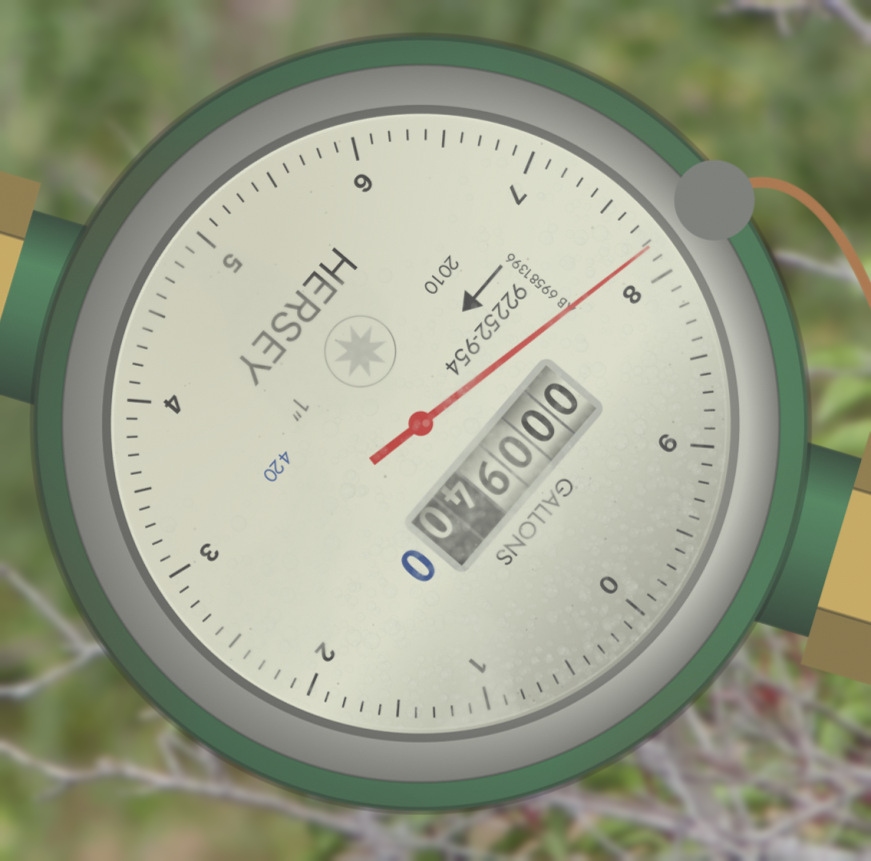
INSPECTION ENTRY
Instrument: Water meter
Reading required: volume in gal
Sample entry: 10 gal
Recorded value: 9397.8 gal
